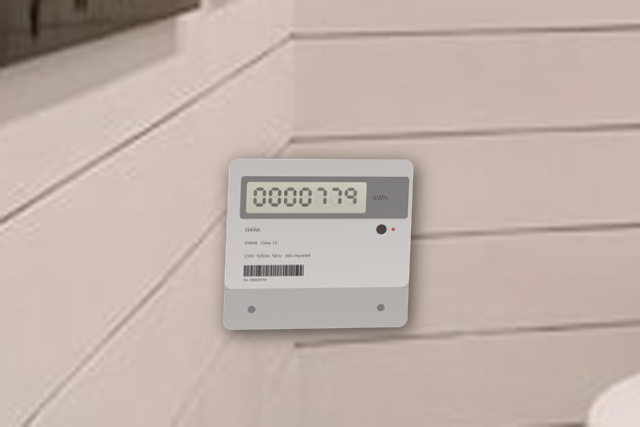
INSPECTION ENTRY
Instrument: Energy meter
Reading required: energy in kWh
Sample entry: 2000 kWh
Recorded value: 779 kWh
